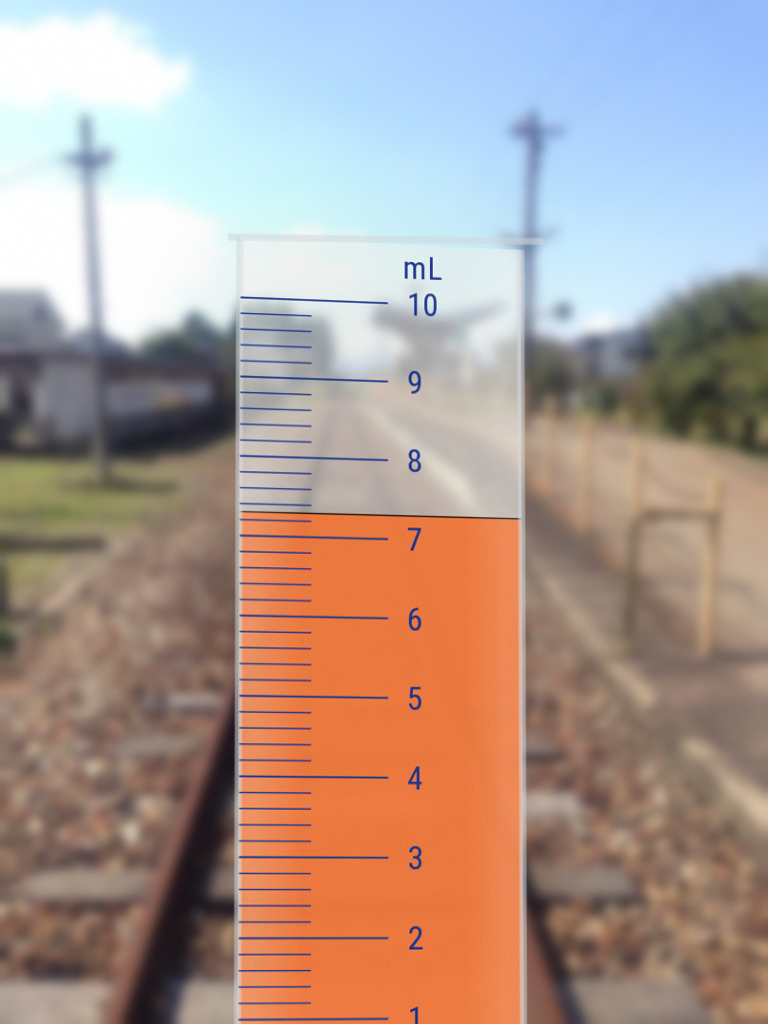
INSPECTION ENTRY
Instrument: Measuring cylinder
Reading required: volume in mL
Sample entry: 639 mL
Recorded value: 7.3 mL
